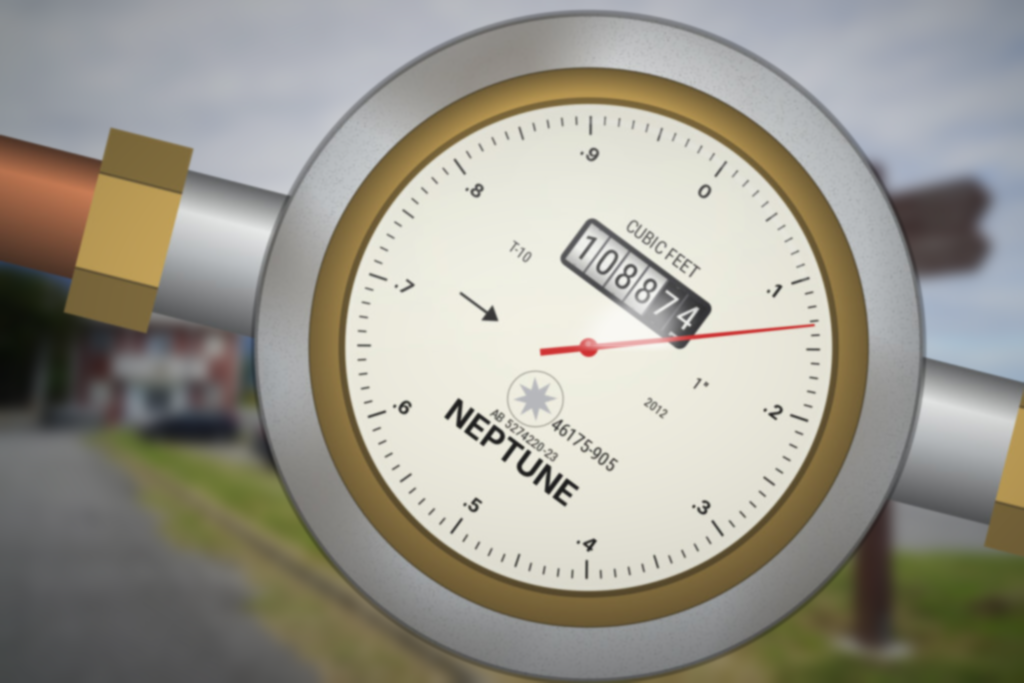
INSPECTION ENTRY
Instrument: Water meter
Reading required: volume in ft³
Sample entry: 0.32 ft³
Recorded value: 108874.13 ft³
